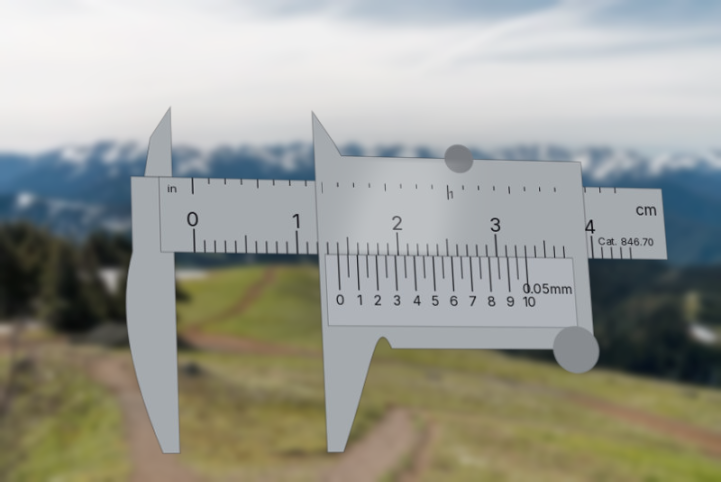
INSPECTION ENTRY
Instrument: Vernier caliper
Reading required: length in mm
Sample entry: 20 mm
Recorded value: 14.0 mm
